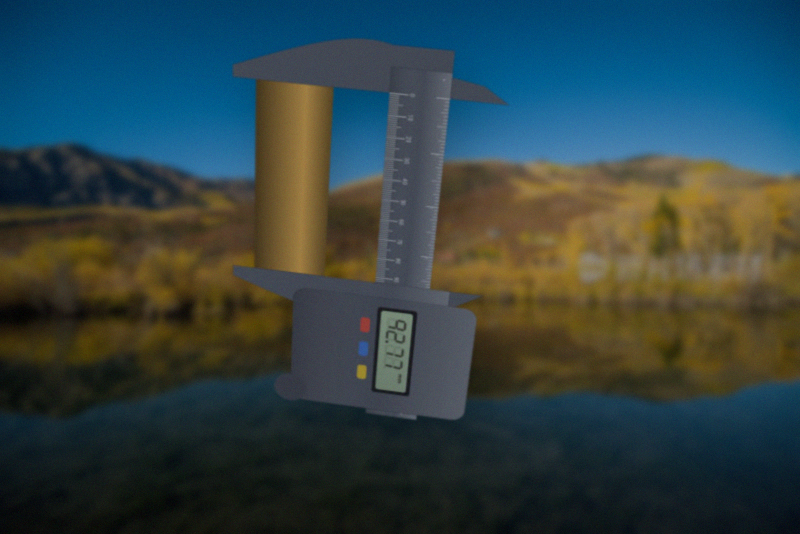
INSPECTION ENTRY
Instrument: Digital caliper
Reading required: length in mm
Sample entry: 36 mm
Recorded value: 92.77 mm
